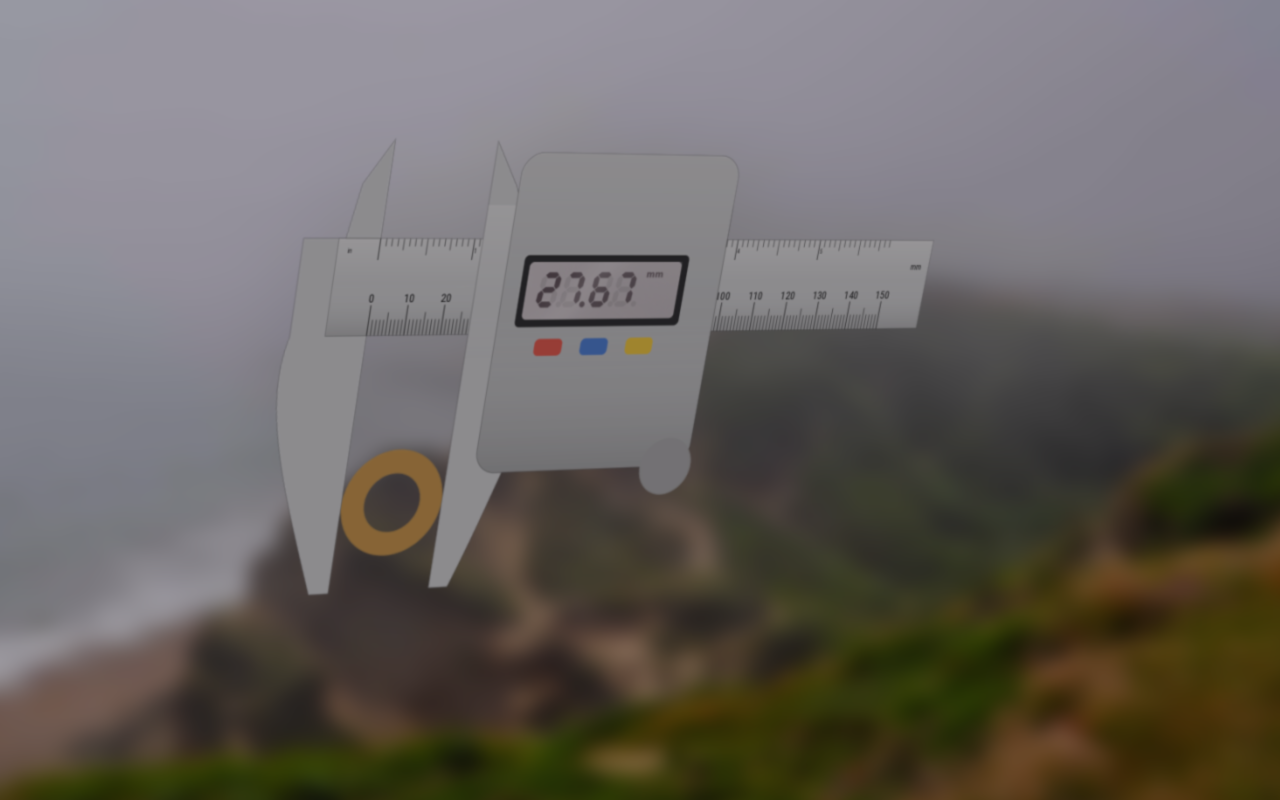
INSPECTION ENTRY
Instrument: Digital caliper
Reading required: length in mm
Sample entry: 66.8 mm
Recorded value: 27.67 mm
